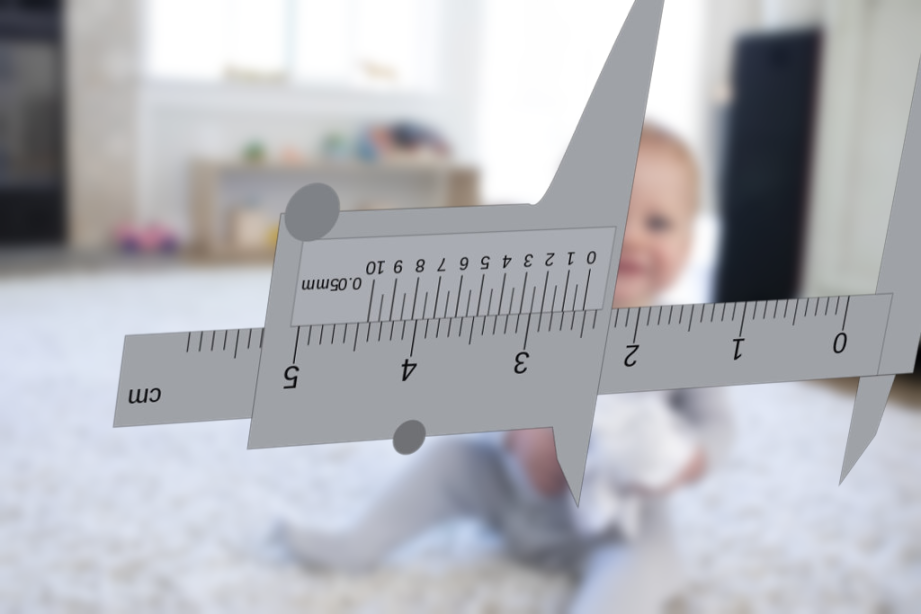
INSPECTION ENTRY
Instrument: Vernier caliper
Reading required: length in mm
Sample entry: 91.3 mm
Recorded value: 25.2 mm
